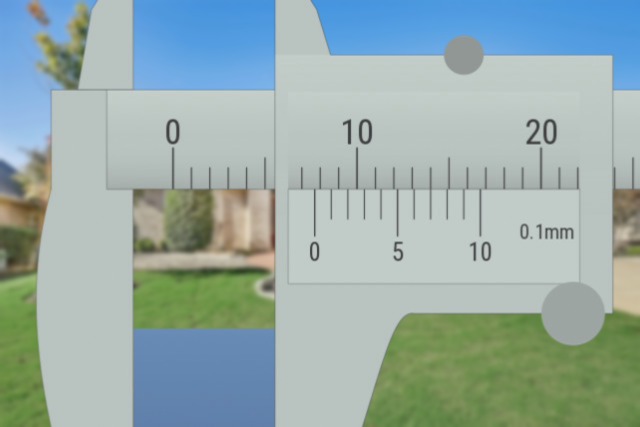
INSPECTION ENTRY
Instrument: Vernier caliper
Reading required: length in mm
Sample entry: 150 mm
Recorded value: 7.7 mm
